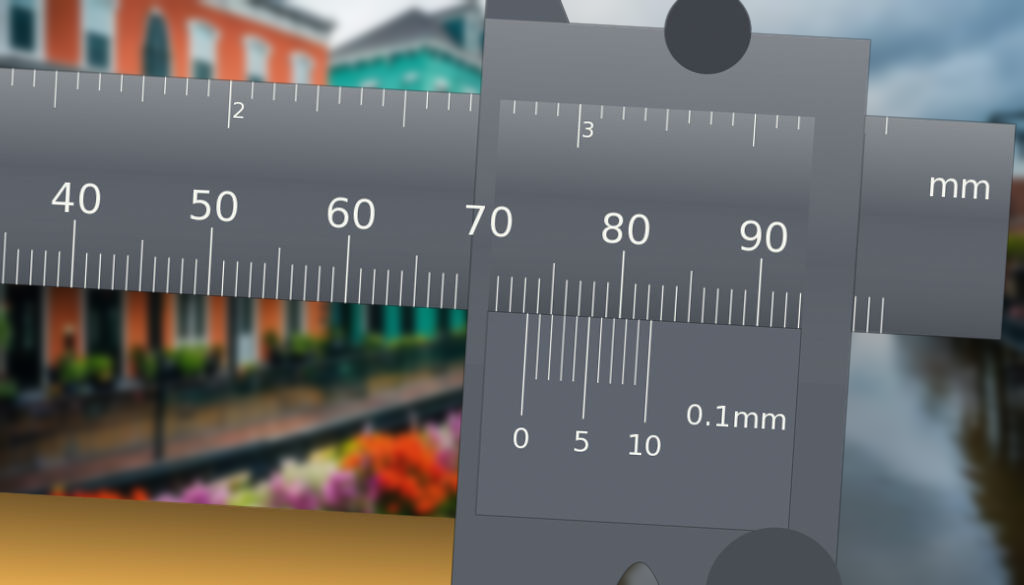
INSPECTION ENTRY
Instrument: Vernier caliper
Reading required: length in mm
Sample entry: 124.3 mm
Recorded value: 73.3 mm
